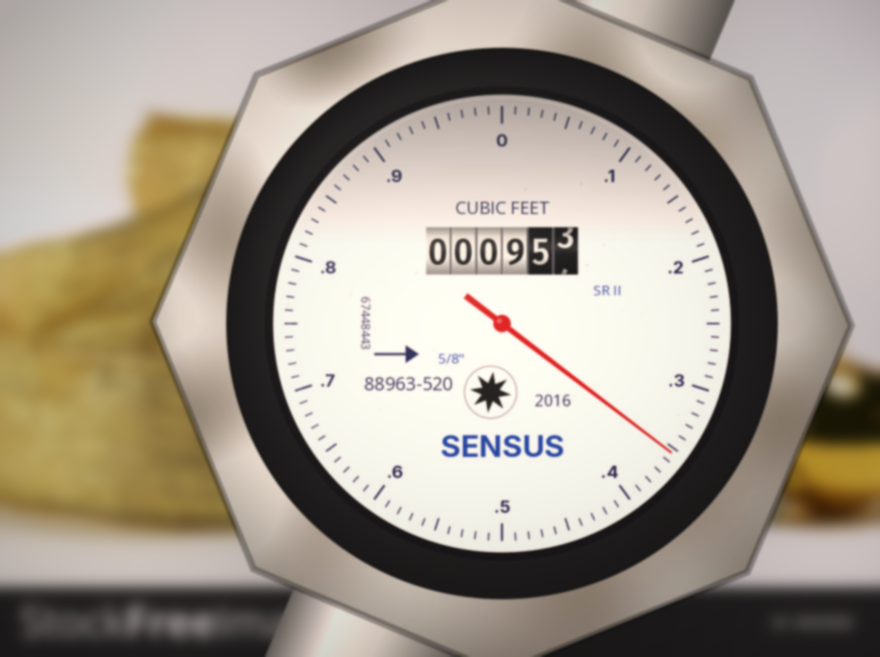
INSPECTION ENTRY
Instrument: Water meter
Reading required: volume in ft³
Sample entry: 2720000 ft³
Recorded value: 953.35 ft³
